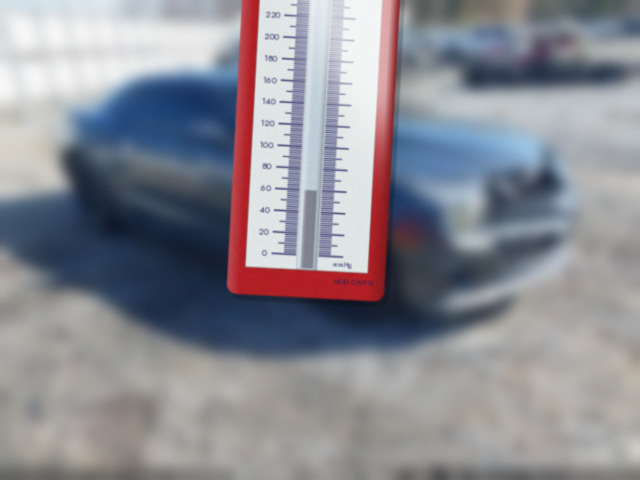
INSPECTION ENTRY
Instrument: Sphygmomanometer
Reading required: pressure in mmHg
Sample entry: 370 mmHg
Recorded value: 60 mmHg
